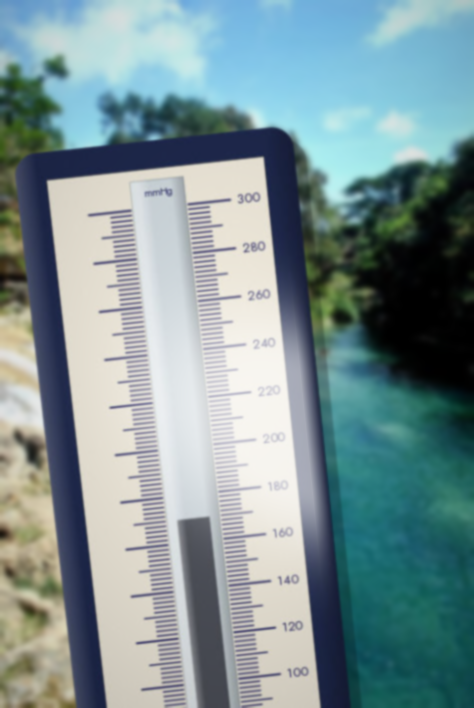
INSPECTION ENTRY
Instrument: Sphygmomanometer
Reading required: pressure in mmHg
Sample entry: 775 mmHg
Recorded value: 170 mmHg
